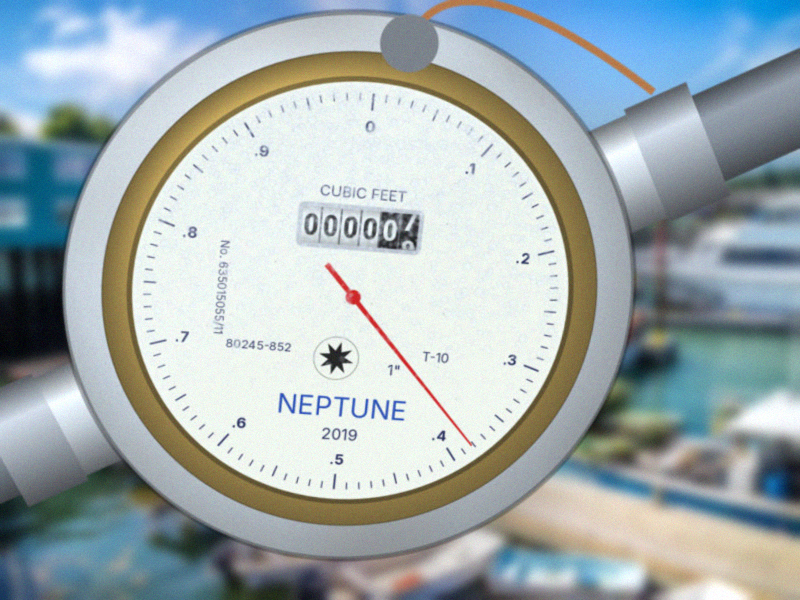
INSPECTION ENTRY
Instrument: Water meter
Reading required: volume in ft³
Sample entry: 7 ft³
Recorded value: 7.38 ft³
